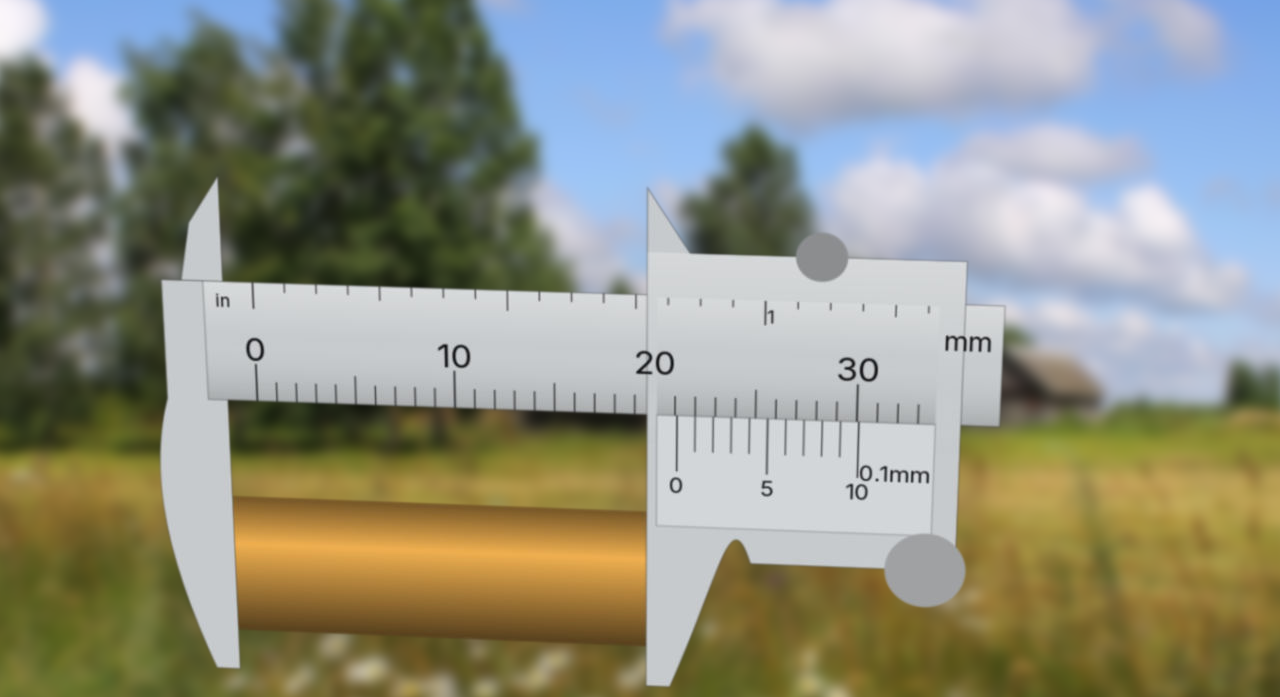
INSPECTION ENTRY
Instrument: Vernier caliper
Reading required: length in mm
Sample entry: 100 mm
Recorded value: 21.1 mm
